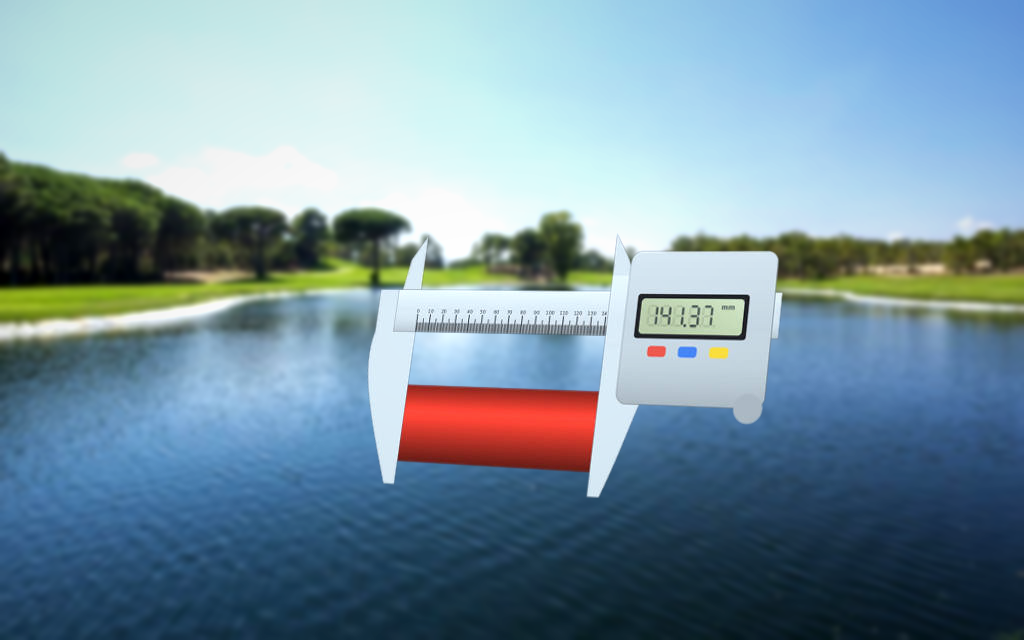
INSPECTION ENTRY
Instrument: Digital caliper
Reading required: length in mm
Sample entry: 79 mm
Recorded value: 141.37 mm
